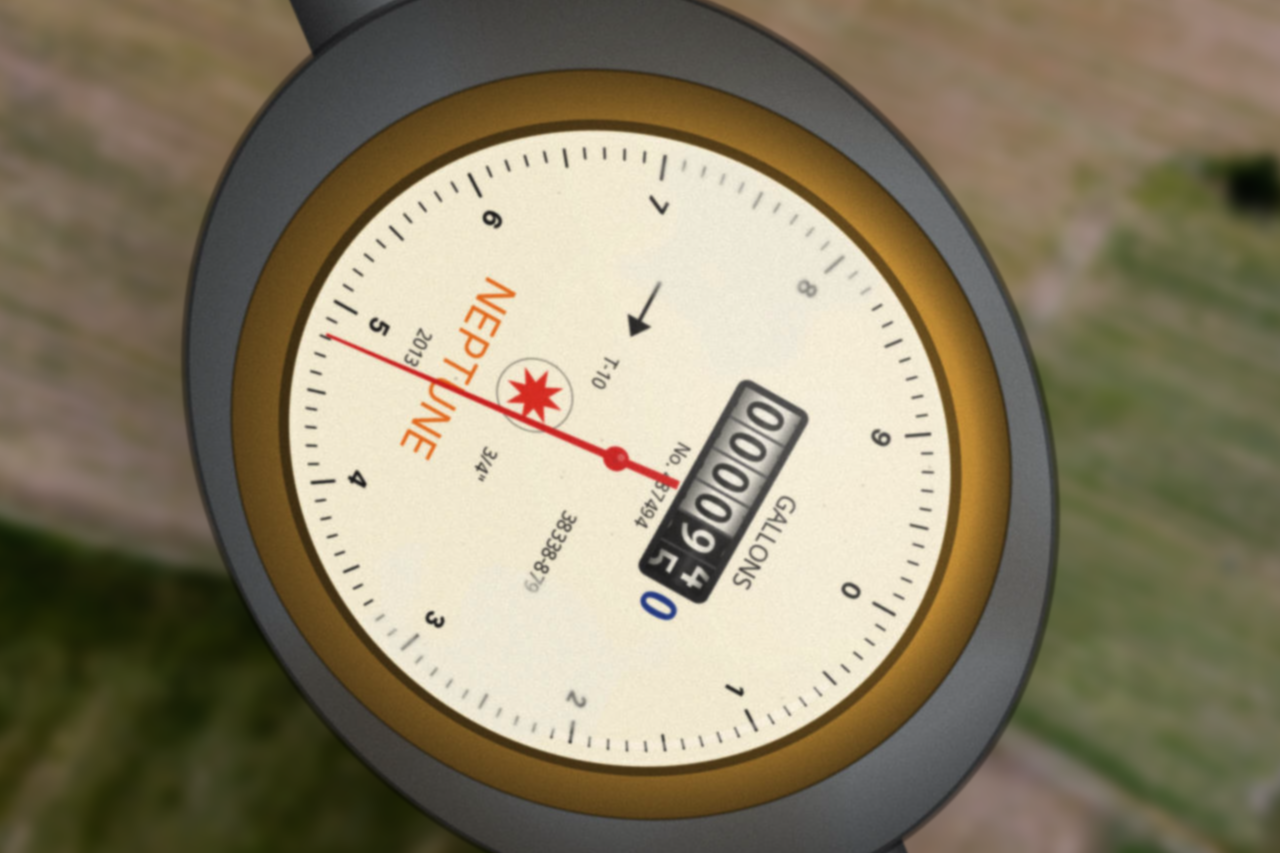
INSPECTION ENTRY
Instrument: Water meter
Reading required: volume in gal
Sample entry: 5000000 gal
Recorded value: 944.8 gal
